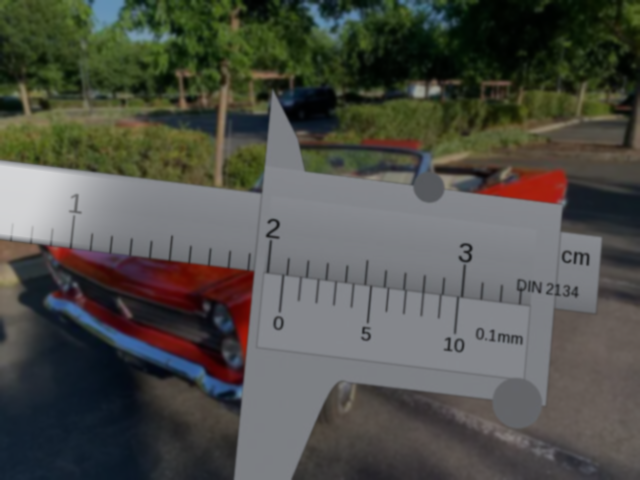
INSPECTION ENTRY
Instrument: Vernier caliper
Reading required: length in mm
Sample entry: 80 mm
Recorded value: 20.8 mm
